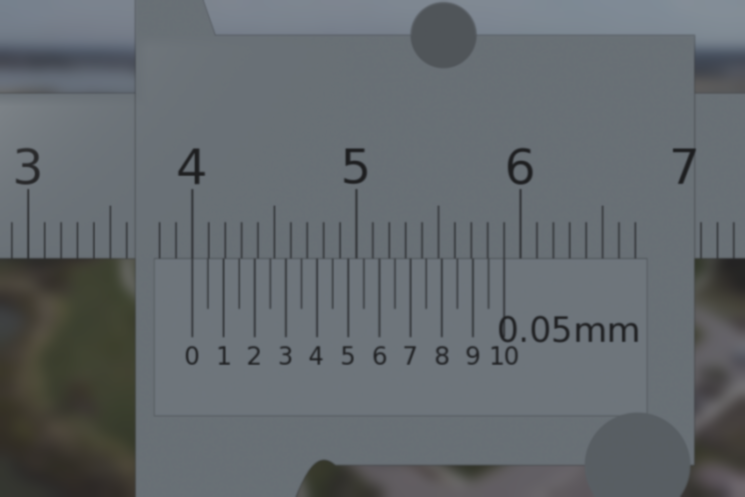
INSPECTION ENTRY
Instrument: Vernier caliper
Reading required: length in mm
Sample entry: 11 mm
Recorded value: 40.0 mm
